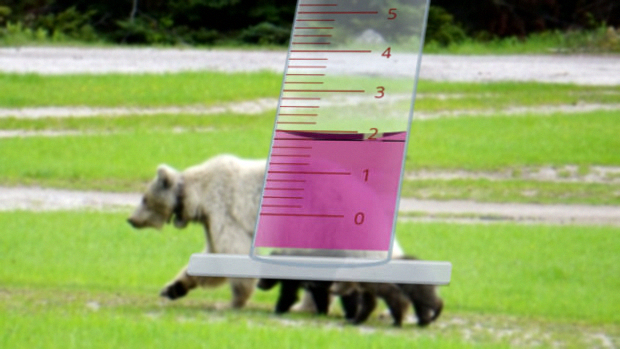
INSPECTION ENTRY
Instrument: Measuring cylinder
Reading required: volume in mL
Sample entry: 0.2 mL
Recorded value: 1.8 mL
